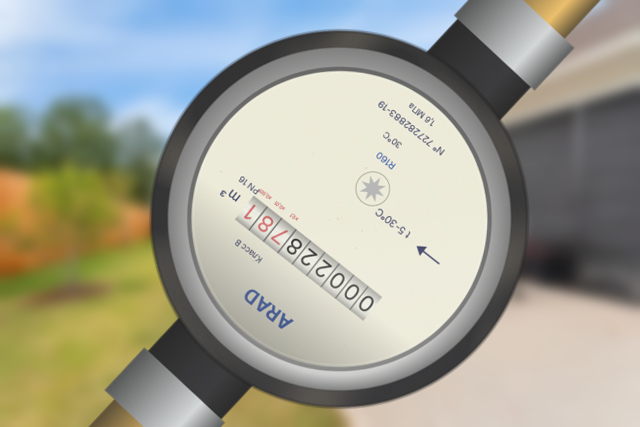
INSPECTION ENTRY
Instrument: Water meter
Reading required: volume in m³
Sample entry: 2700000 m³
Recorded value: 228.781 m³
